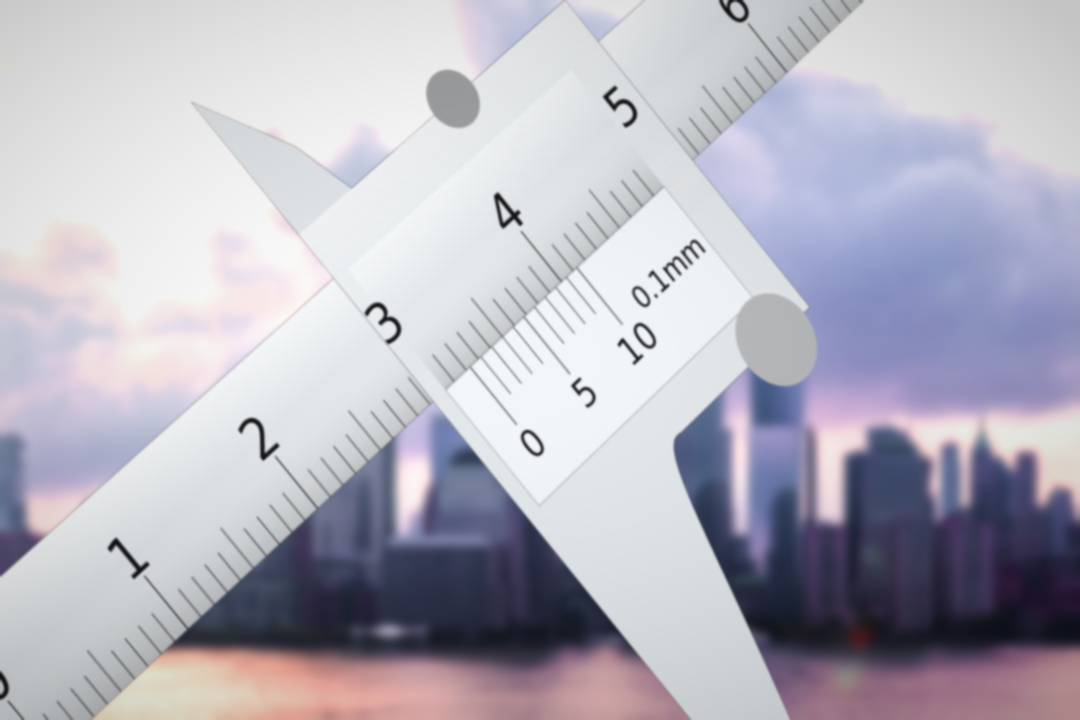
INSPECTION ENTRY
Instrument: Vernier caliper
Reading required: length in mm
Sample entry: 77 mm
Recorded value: 32.3 mm
